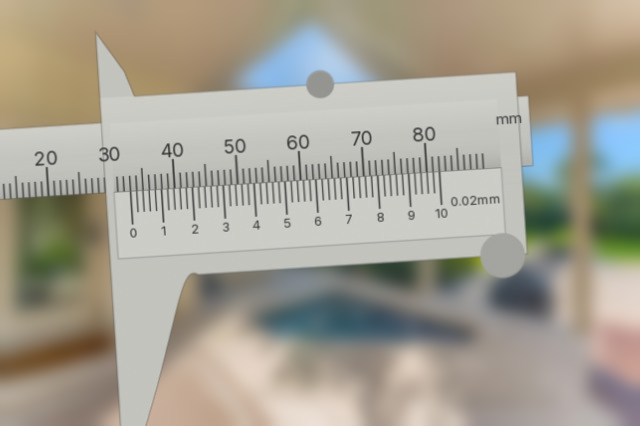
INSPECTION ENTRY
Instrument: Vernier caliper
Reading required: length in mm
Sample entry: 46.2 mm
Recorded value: 33.0 mm
